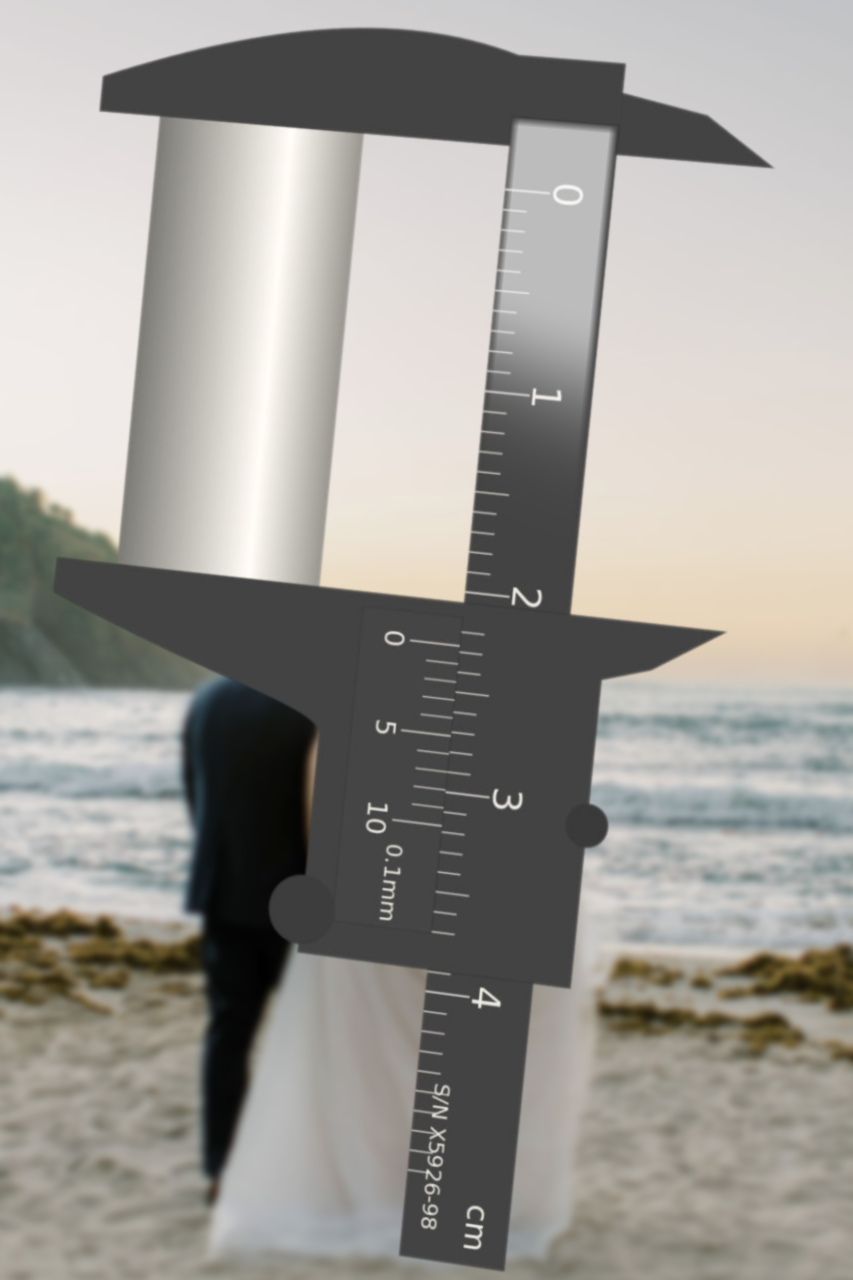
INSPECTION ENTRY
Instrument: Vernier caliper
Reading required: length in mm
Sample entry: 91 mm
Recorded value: 22.7 mm
